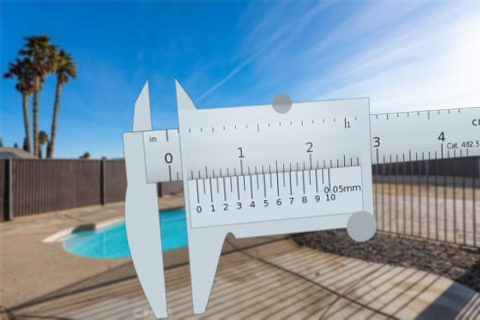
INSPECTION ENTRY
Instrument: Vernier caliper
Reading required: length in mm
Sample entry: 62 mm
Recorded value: 3.6 mm
